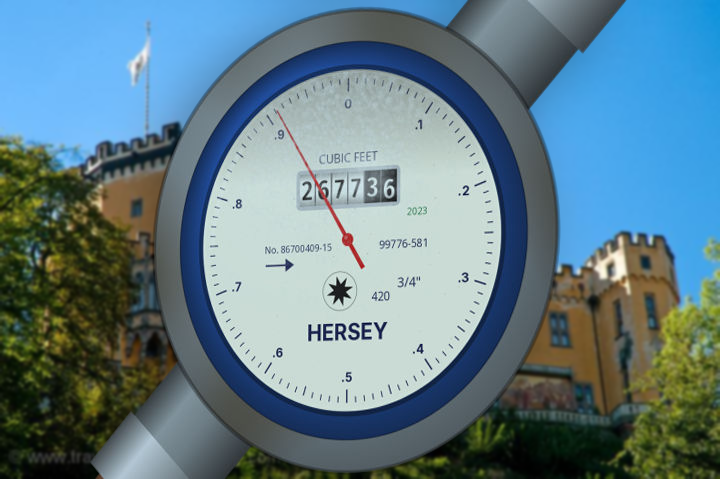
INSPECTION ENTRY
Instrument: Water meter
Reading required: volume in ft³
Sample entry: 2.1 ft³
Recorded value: 267735.91 ft³
